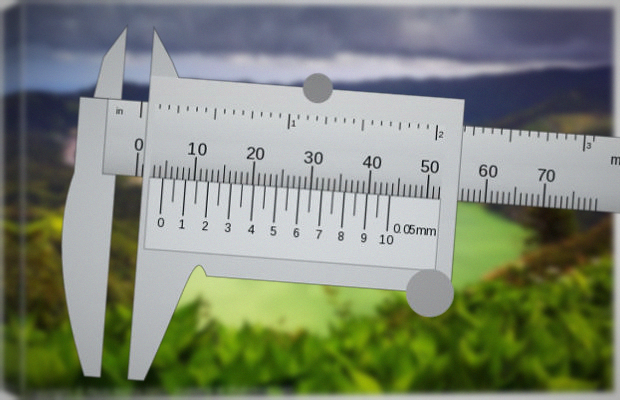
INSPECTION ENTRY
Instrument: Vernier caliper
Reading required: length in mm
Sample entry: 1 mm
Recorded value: 4.6 mm
